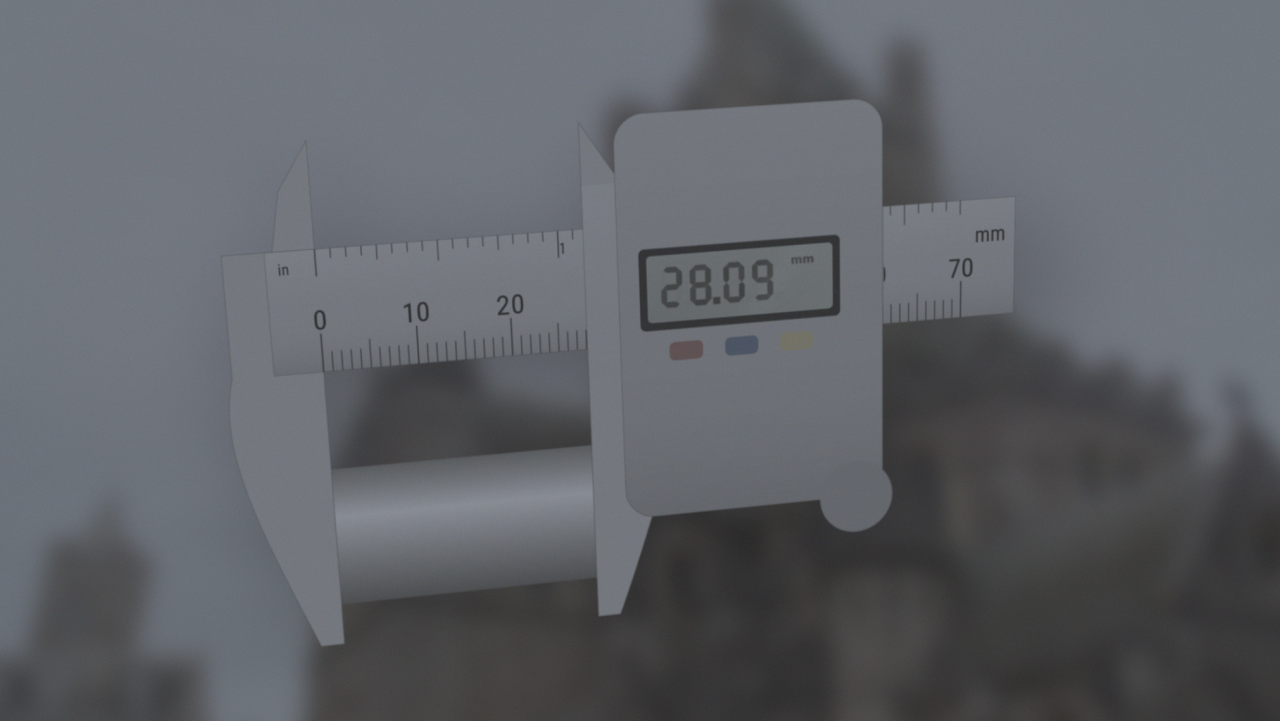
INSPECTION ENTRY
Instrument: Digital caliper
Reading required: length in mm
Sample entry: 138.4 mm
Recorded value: 28.09 mm
